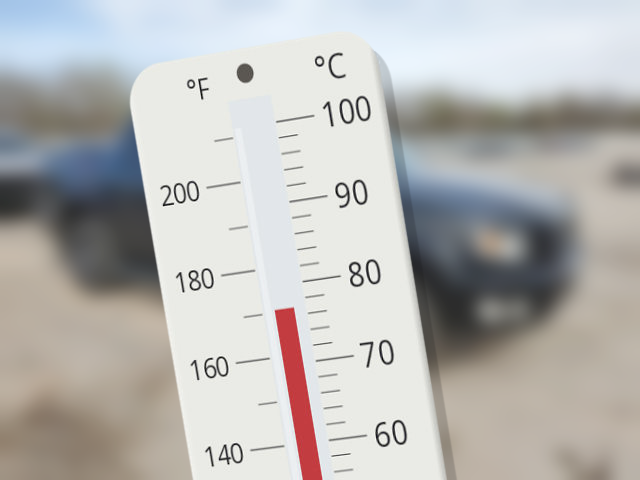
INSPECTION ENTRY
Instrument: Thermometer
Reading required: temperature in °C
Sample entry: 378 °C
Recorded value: 77 °C
